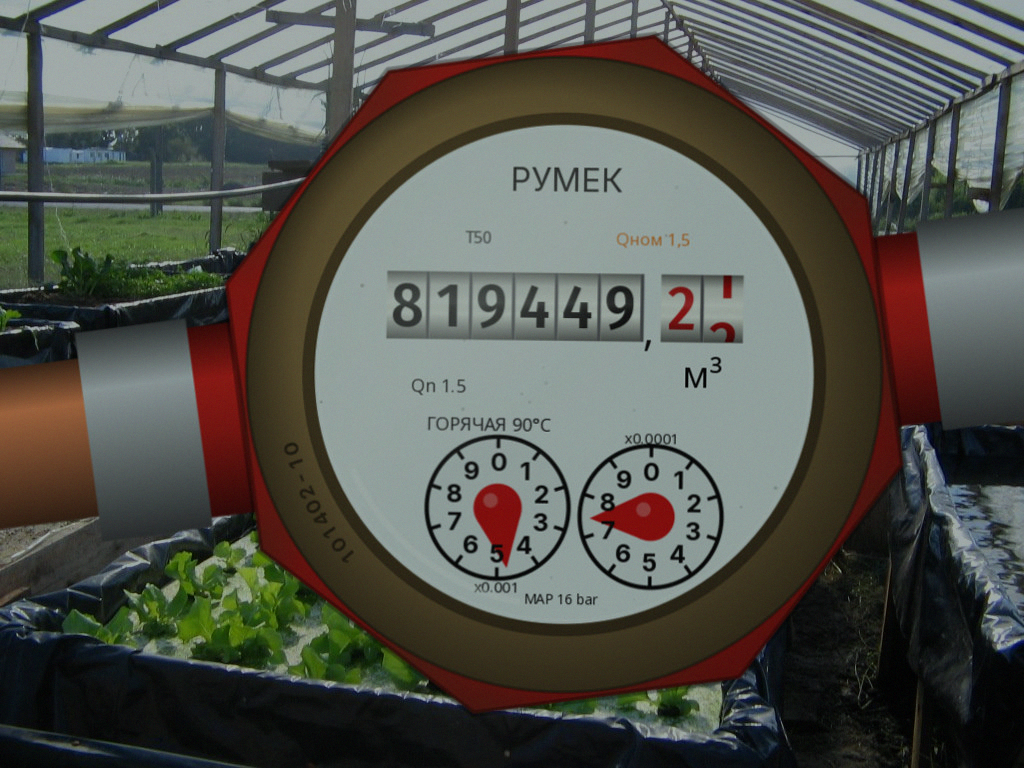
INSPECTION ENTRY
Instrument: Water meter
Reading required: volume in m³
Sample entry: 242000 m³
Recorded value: 819449.2147 m³
